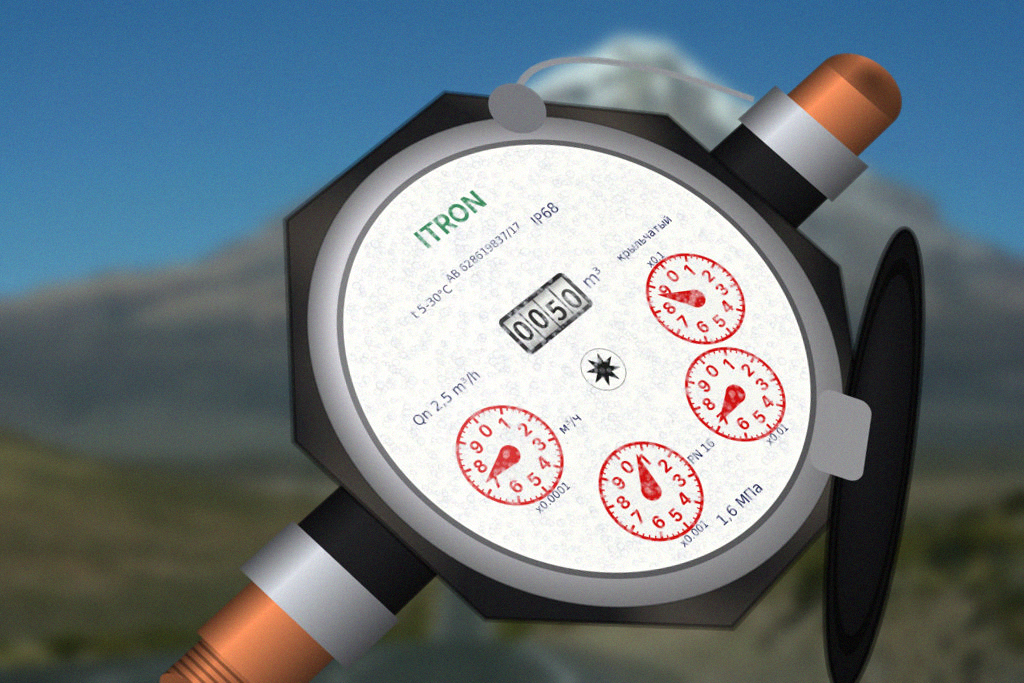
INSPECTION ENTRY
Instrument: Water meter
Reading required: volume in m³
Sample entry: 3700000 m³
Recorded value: 49.8707 m³
